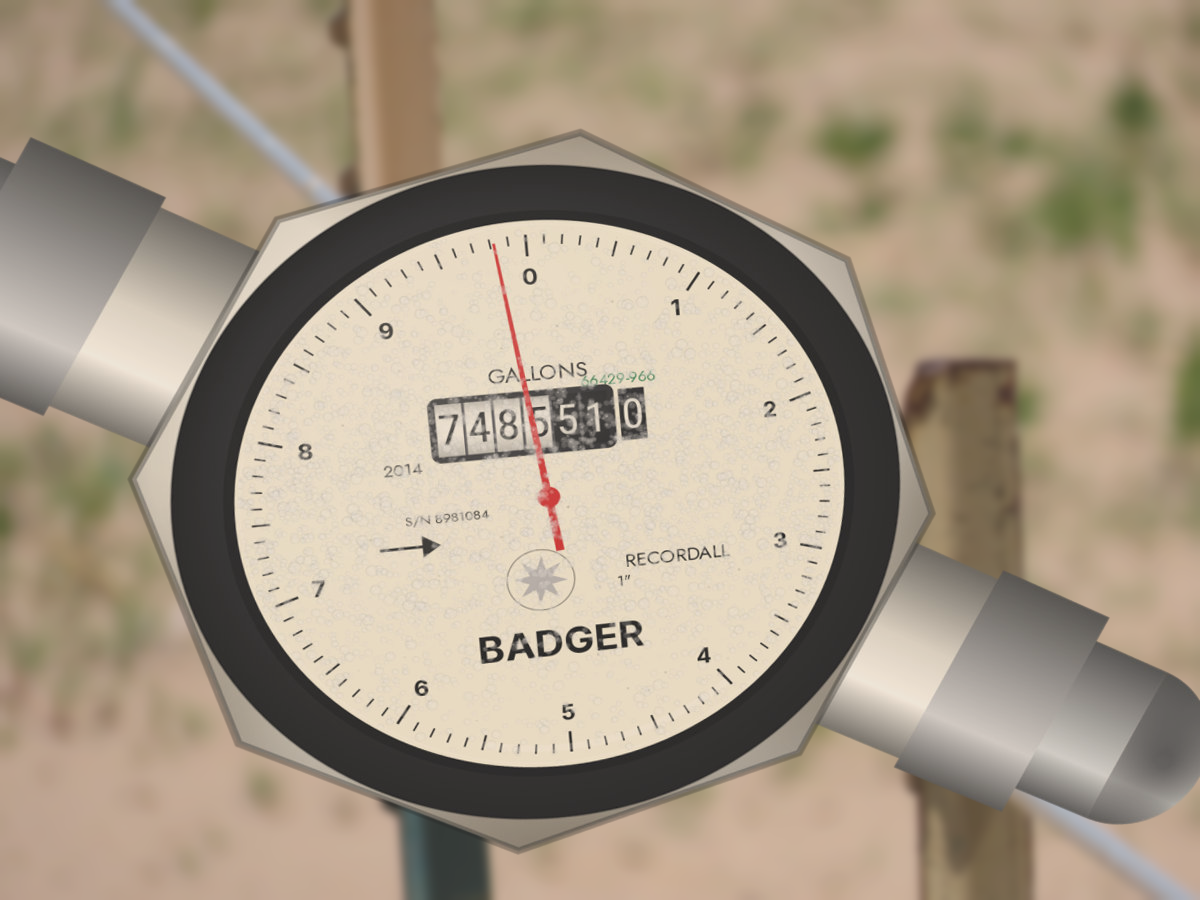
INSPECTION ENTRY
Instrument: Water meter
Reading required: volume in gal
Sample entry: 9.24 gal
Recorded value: 7485509.8 gal
